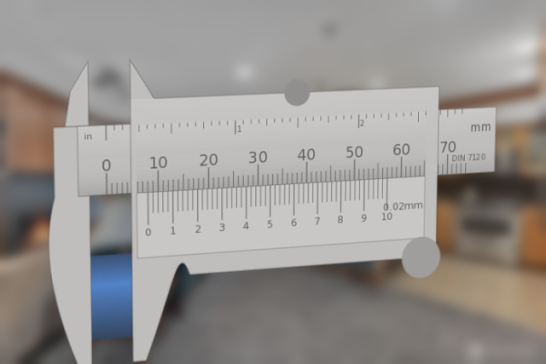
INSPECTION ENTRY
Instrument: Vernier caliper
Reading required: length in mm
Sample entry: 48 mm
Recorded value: 8.0 mm
